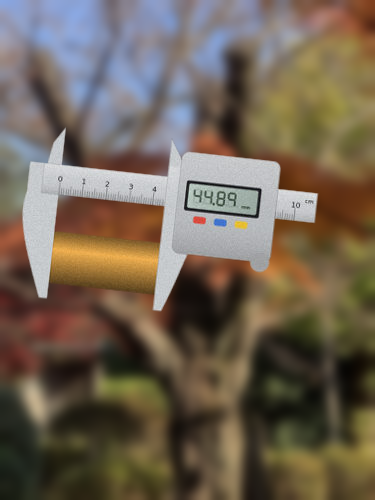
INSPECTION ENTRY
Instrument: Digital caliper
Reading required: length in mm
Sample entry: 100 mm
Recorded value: 44.89 mm
